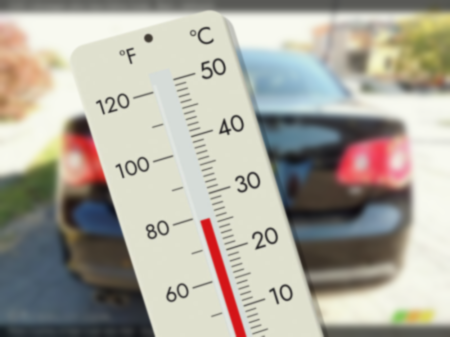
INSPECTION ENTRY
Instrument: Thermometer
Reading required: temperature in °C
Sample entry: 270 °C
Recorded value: 26 °C
